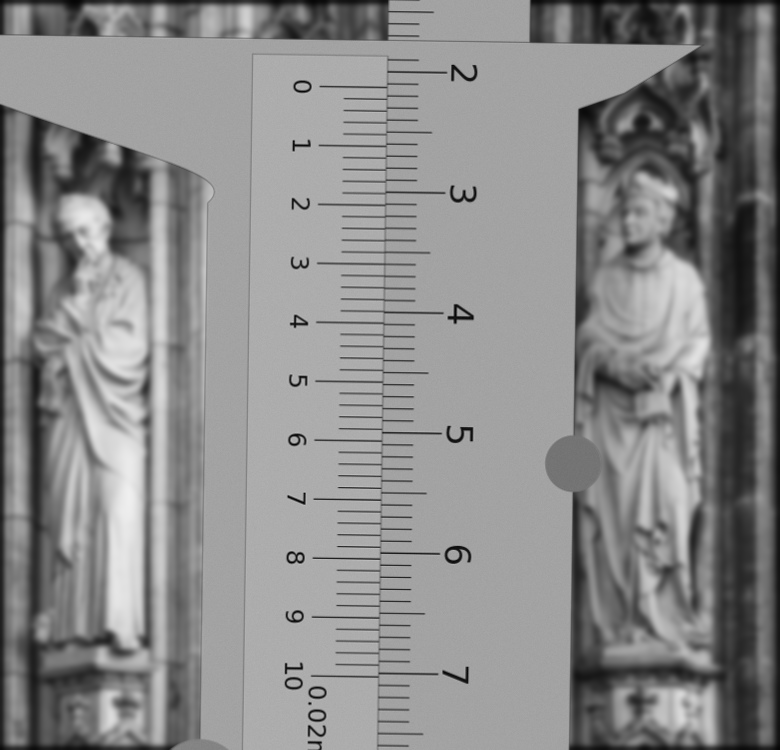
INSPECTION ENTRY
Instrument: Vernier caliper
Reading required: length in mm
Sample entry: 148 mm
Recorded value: 21.3 mm
